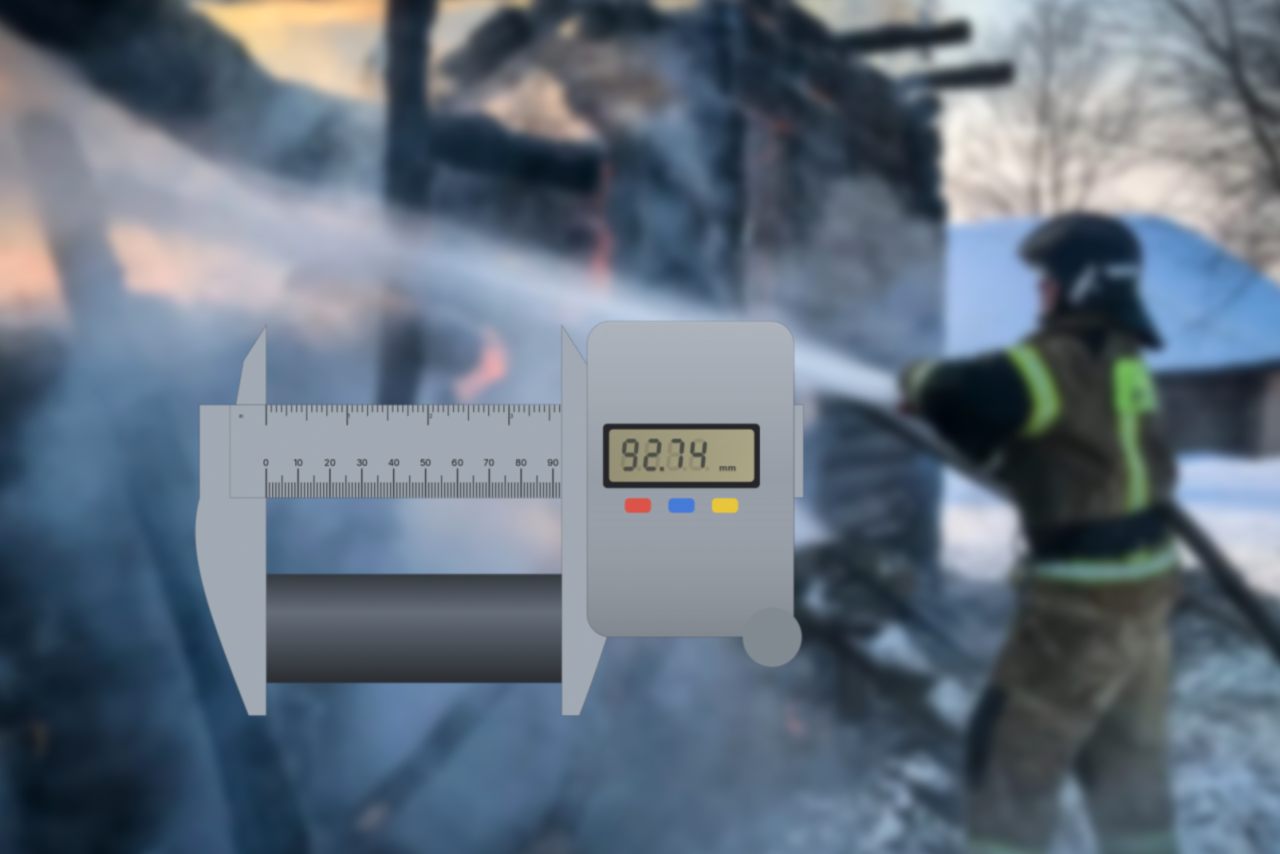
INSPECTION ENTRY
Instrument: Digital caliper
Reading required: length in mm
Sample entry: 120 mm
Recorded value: 92.74 mm
